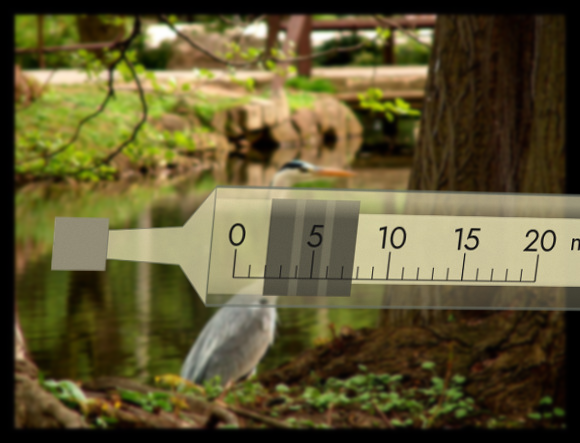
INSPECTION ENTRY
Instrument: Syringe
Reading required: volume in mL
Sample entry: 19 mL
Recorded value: 2 mL
